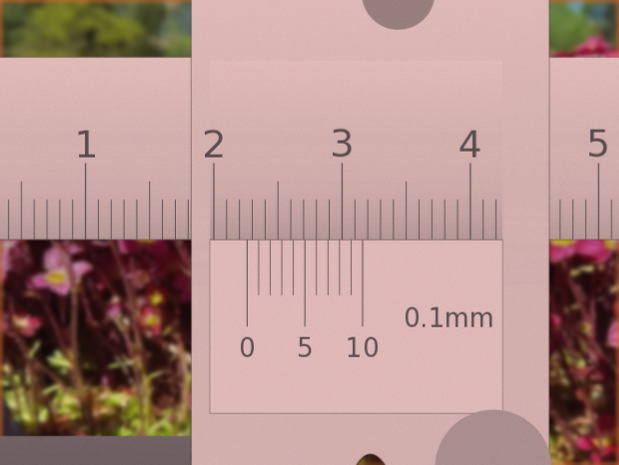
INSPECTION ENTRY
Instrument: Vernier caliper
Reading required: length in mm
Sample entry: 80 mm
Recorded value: 22.6 mm
